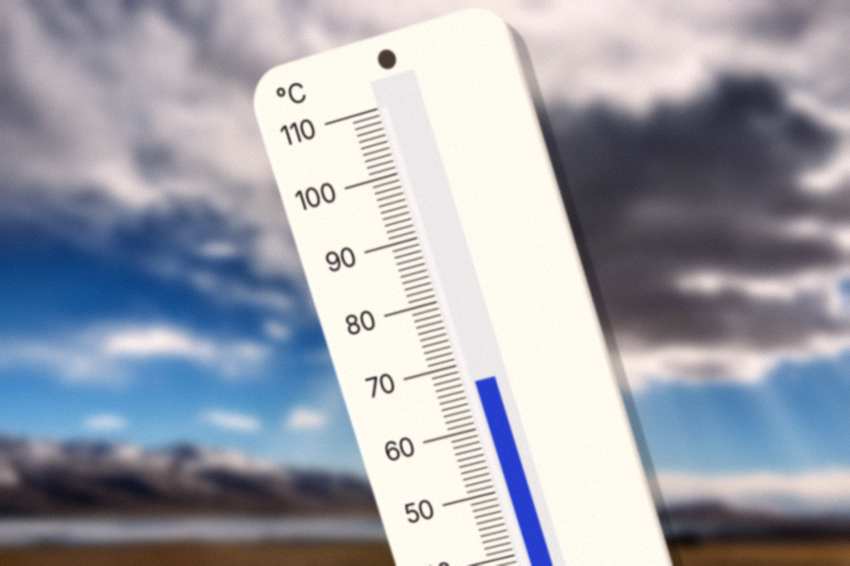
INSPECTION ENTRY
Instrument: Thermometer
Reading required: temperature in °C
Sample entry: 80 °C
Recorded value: 67 °C
